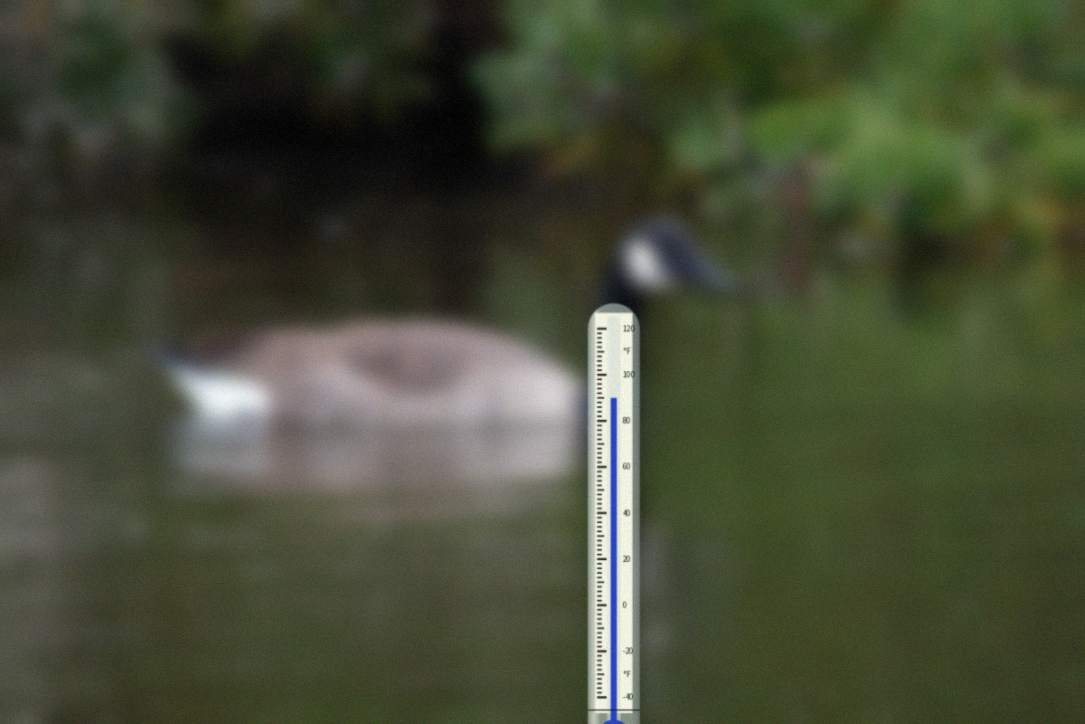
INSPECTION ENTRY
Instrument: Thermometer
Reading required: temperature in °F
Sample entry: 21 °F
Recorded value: 90 °F
